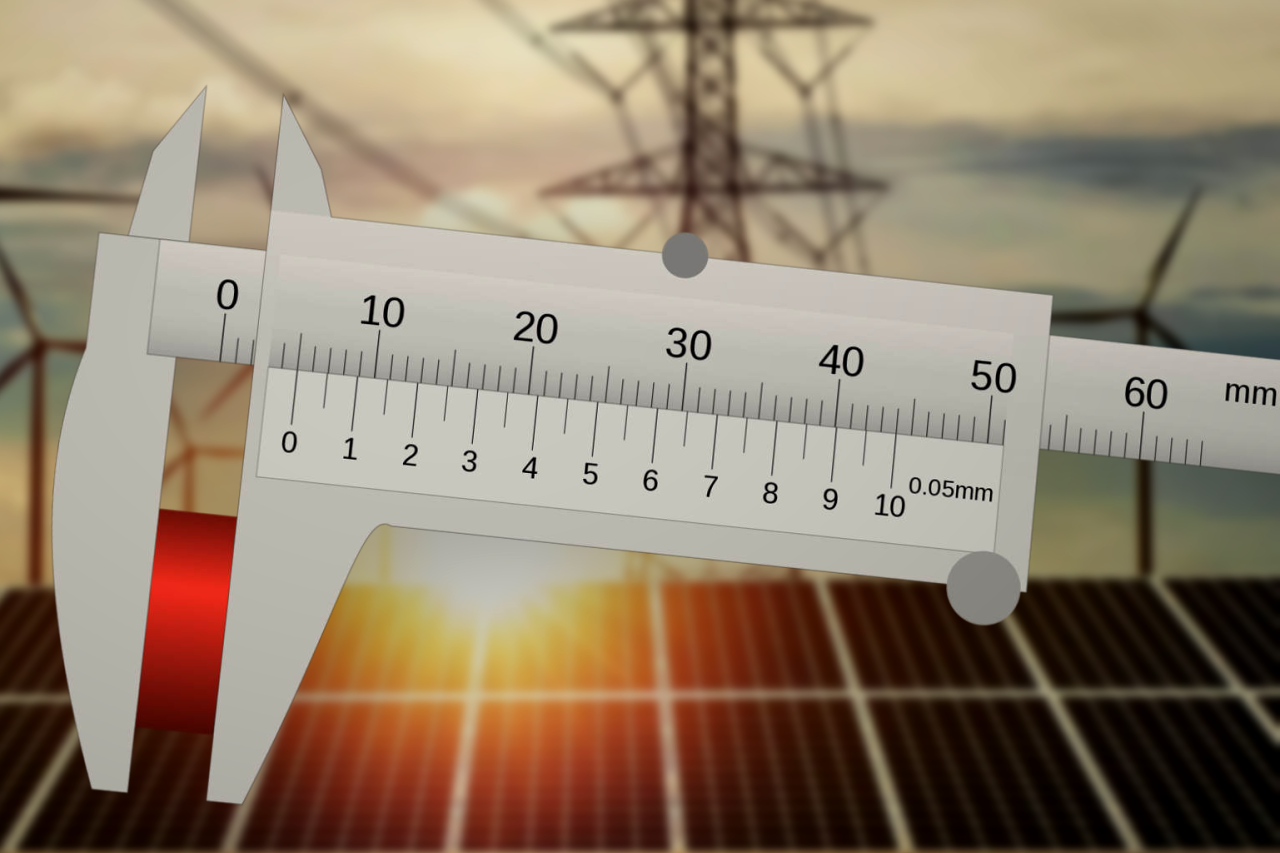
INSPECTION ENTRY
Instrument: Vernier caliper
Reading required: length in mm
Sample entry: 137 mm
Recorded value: 5.0 mm
